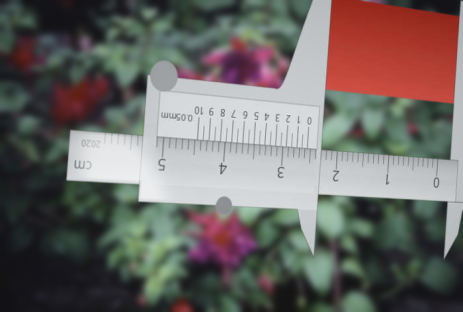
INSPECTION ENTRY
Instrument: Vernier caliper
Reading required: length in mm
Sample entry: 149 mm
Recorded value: 25.6 mm
